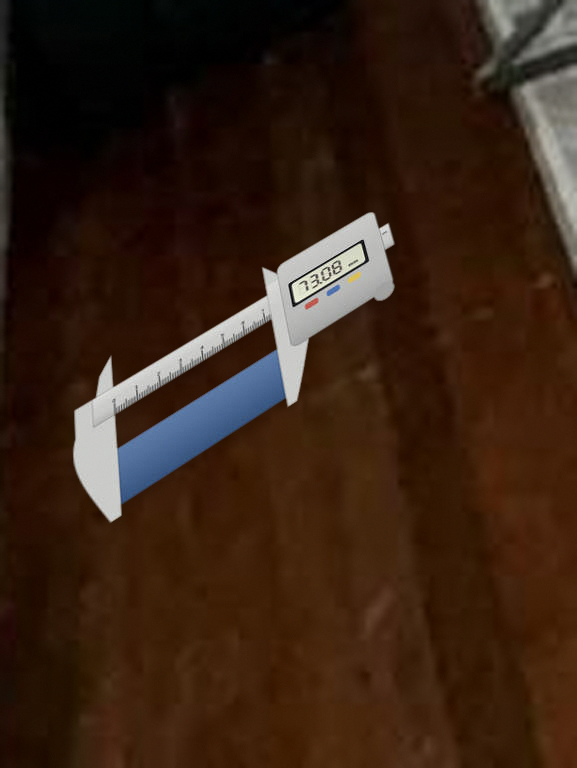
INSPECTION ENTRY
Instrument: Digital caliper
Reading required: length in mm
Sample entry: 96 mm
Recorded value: 73.08 mm
